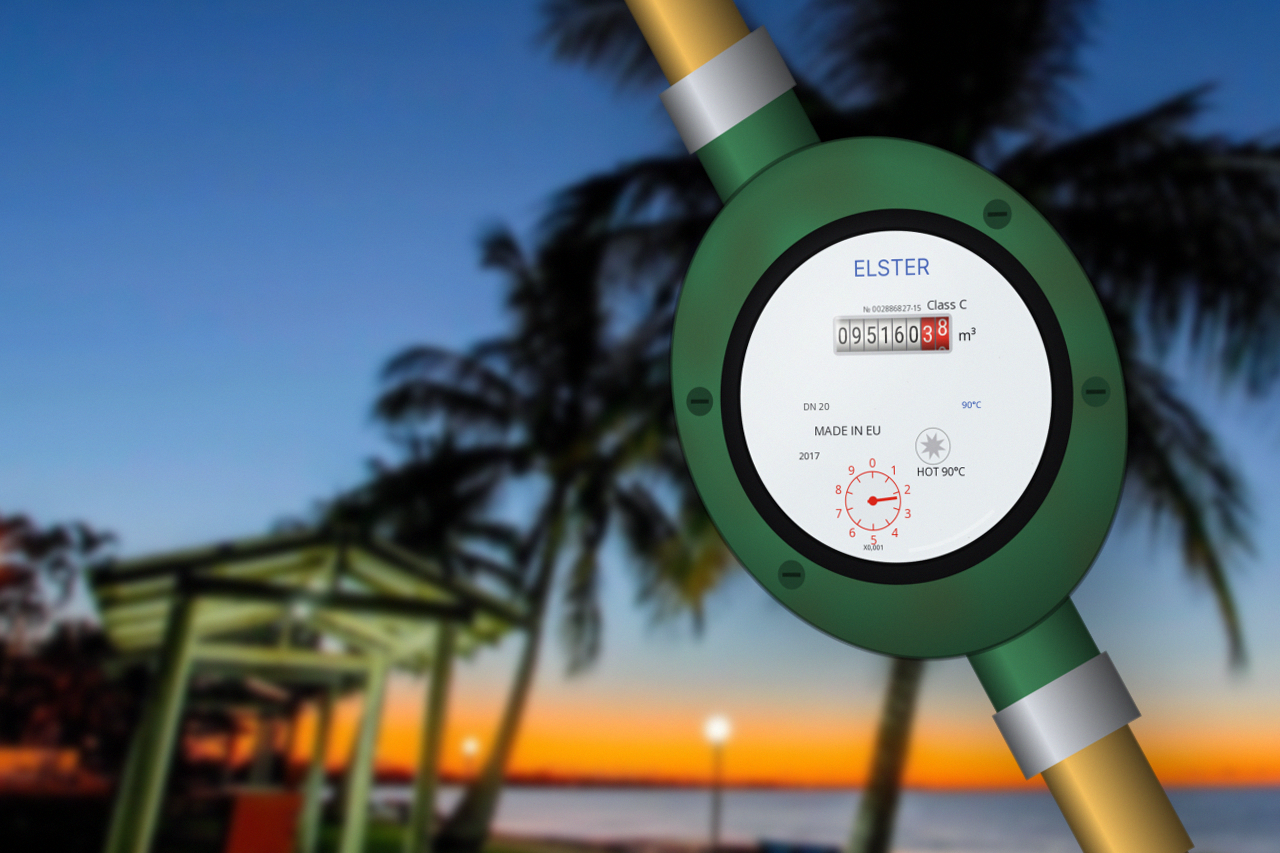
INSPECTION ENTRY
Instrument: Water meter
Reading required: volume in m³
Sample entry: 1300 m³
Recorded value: 95160.382 m³
